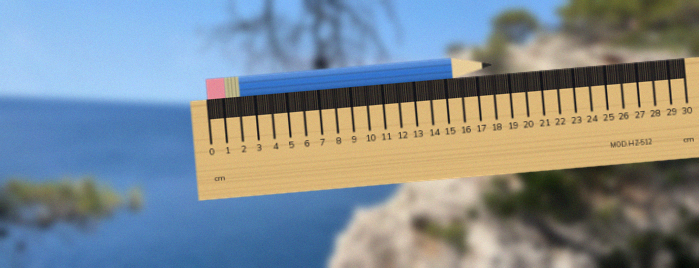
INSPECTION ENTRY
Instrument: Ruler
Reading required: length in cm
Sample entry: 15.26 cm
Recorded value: 18 cm
